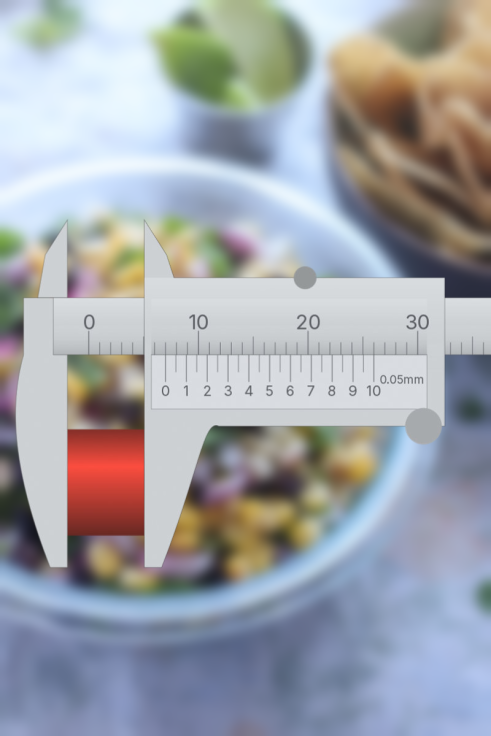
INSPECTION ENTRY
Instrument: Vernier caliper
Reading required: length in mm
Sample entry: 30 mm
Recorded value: 7.0 mm
